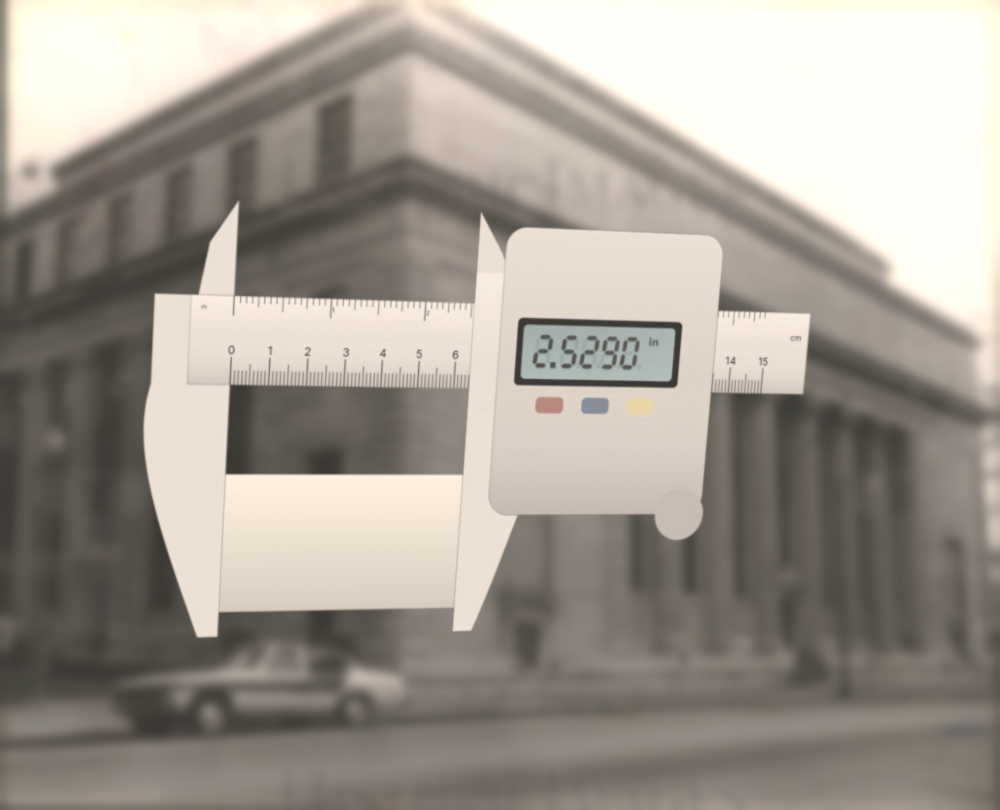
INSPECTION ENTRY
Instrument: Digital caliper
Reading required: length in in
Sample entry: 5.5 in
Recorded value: 2.5290 in
